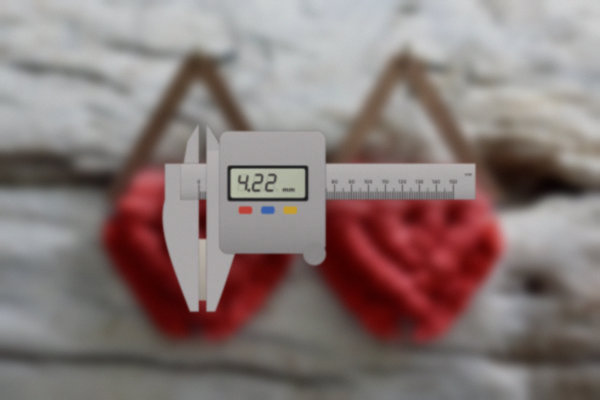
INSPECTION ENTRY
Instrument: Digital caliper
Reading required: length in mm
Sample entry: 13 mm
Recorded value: 4.22 mm
